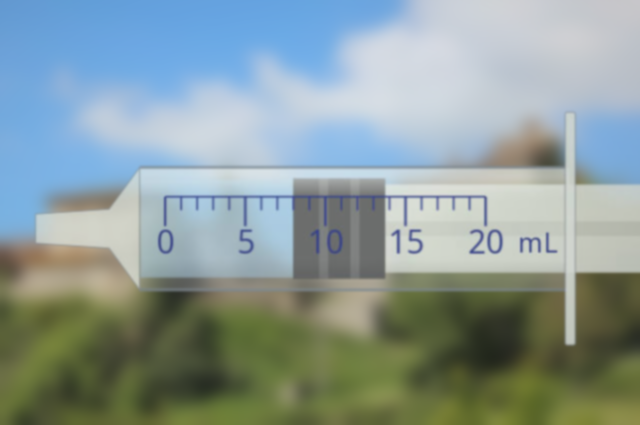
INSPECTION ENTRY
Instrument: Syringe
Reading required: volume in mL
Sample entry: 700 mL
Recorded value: 8 mL
